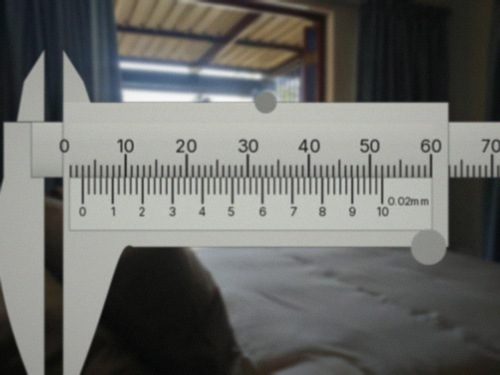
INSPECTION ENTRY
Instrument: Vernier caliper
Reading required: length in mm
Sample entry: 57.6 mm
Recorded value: 3.0 mm
